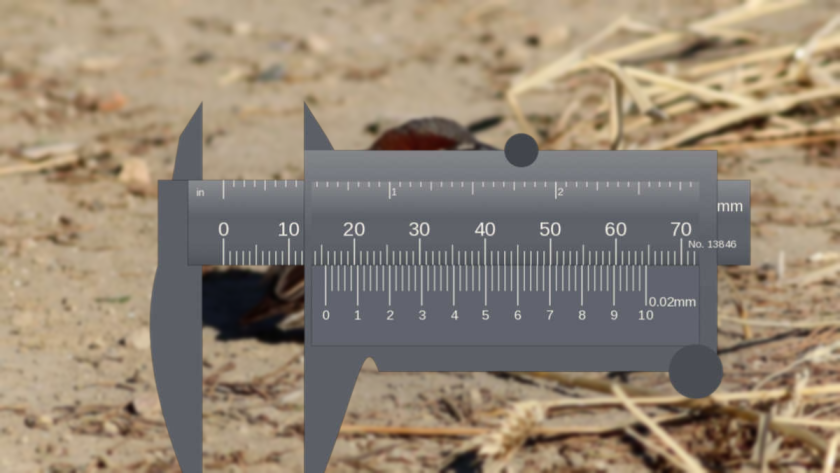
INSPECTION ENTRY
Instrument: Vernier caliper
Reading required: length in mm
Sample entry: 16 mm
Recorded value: 15.6 mm
